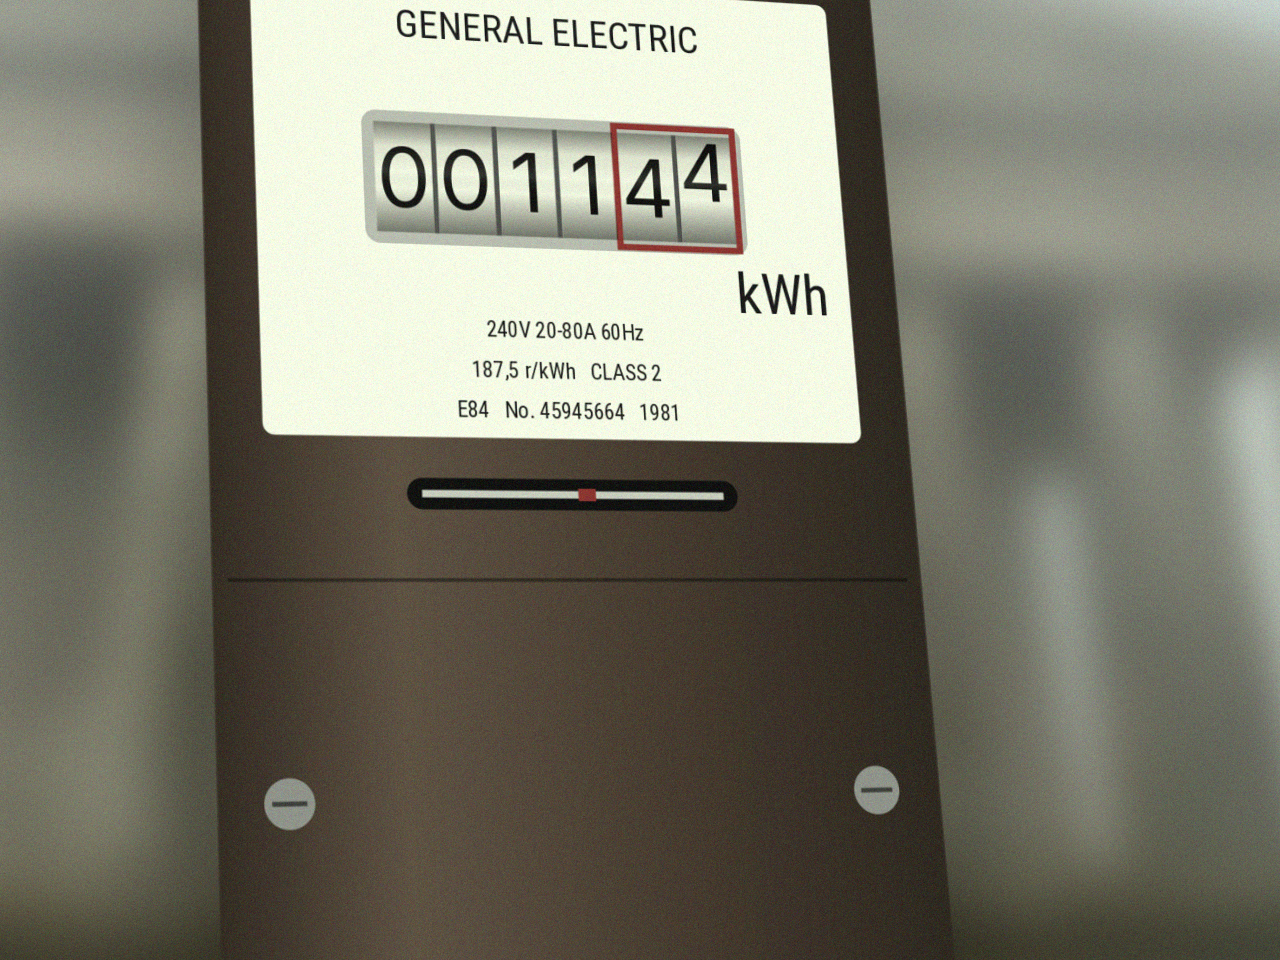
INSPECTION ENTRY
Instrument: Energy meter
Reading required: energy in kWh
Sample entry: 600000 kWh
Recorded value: 11.44 kWh
